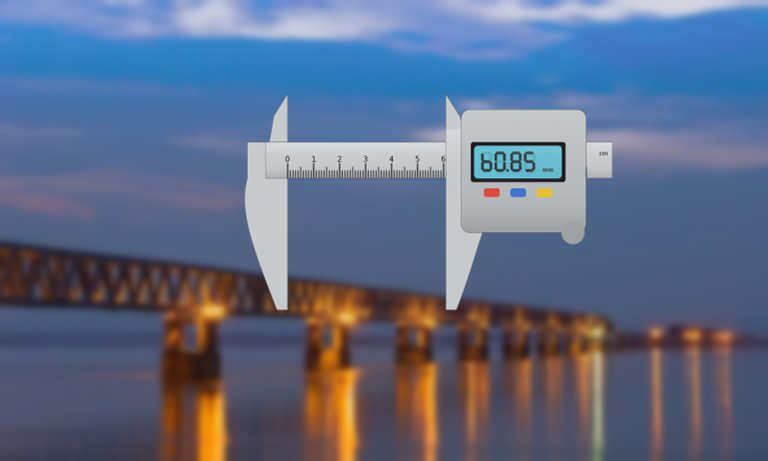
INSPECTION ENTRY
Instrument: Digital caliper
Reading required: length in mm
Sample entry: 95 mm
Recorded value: 60.85 mm
